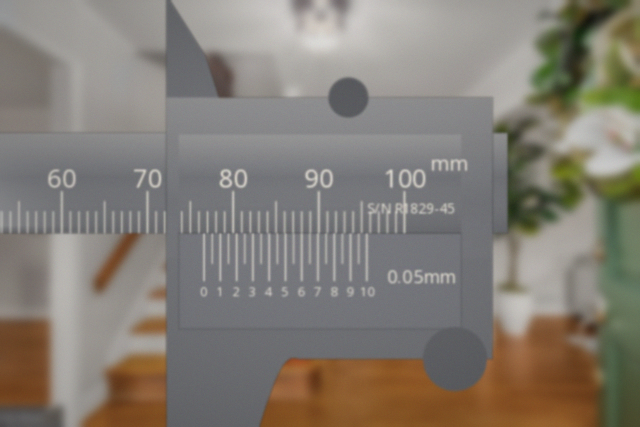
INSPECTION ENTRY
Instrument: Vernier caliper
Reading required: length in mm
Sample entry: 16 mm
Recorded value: 76.6 mm
